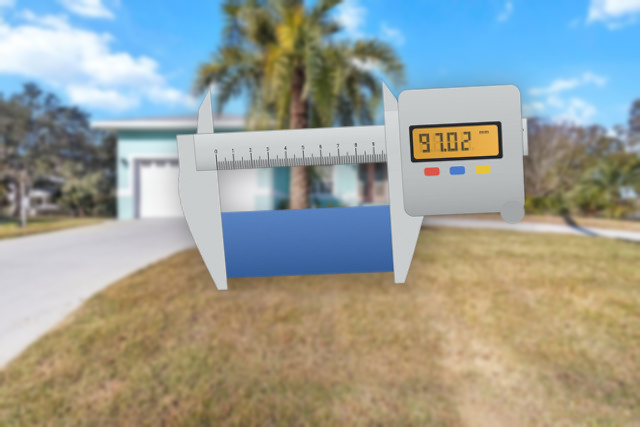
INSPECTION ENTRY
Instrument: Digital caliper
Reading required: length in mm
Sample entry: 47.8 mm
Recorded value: 97.02 mm
